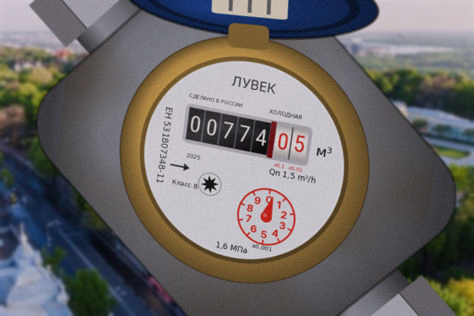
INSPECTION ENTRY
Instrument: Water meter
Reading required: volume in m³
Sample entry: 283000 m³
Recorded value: 774.050 m³
